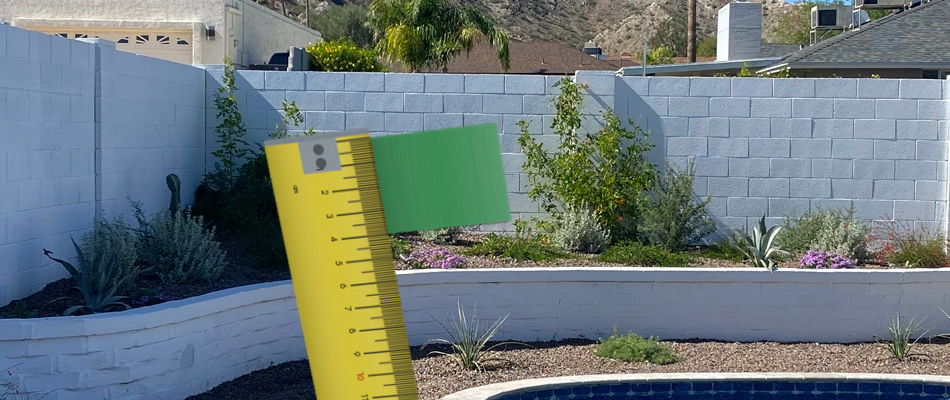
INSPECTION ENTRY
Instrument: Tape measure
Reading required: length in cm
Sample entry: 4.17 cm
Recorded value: 4 cm
